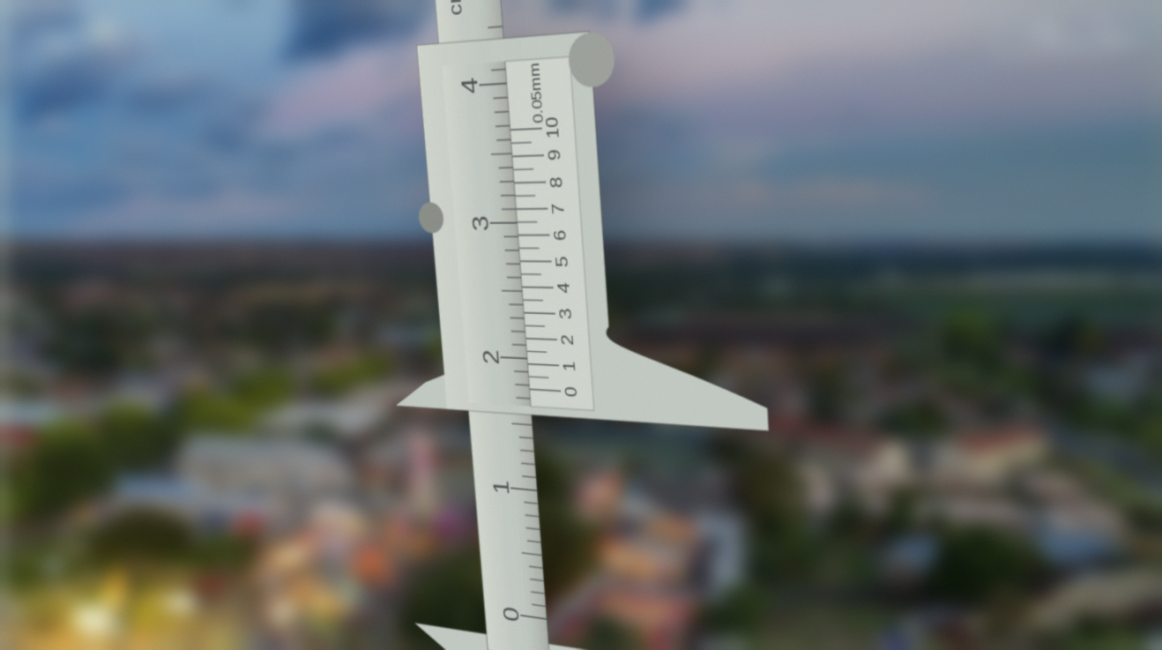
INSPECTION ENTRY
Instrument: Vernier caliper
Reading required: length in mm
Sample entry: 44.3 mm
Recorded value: 17.7 mm
